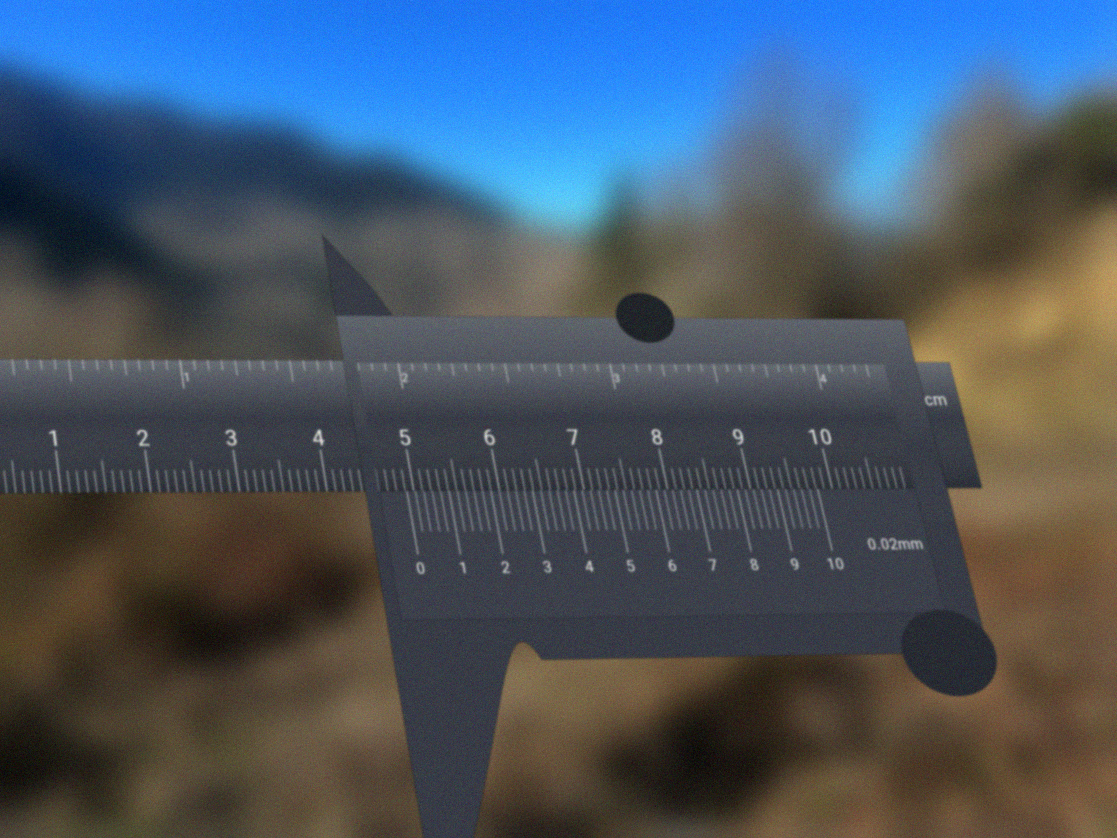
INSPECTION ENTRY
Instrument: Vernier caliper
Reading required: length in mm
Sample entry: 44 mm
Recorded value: 49.2 mm
